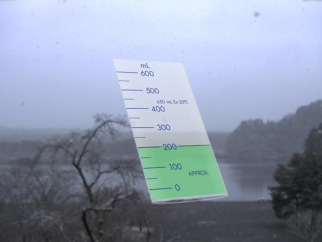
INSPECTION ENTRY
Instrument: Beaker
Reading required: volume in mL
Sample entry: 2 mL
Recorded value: 200 mL
